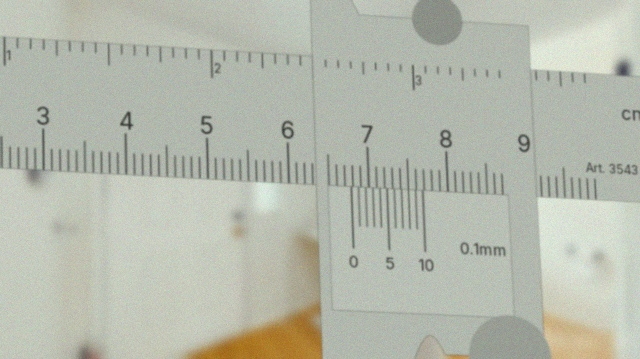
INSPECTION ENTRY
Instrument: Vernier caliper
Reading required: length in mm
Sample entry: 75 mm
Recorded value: 67.8 mm
